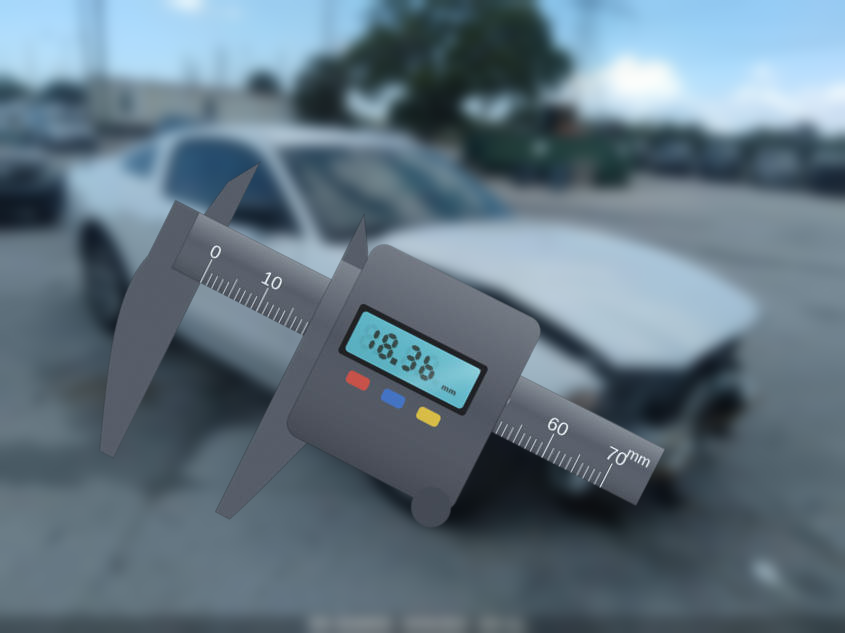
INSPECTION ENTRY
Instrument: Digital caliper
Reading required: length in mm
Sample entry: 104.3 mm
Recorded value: 18.36 mm
